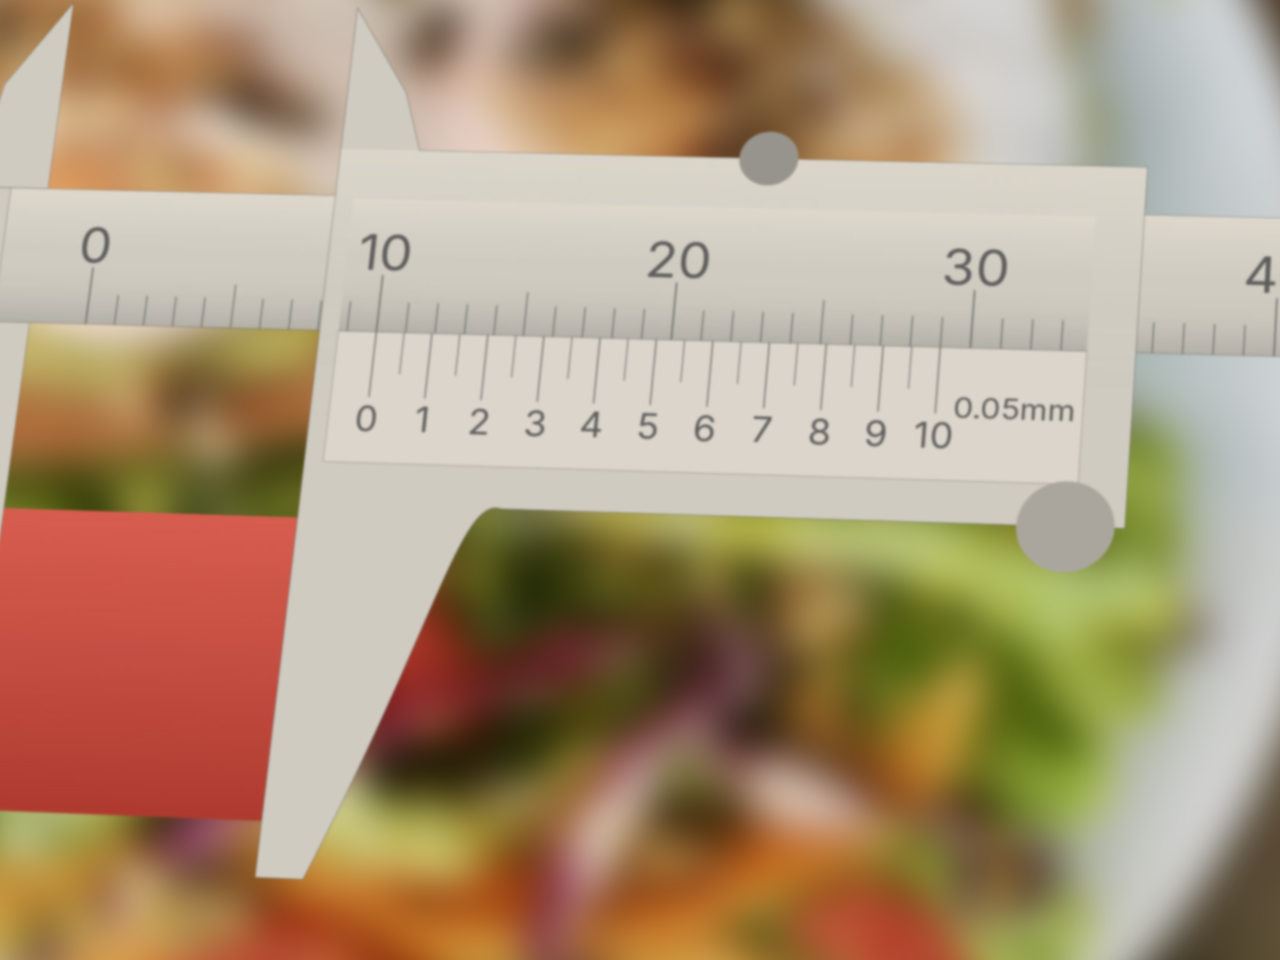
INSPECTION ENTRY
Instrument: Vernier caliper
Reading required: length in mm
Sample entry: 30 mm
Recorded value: 10.0 mm
